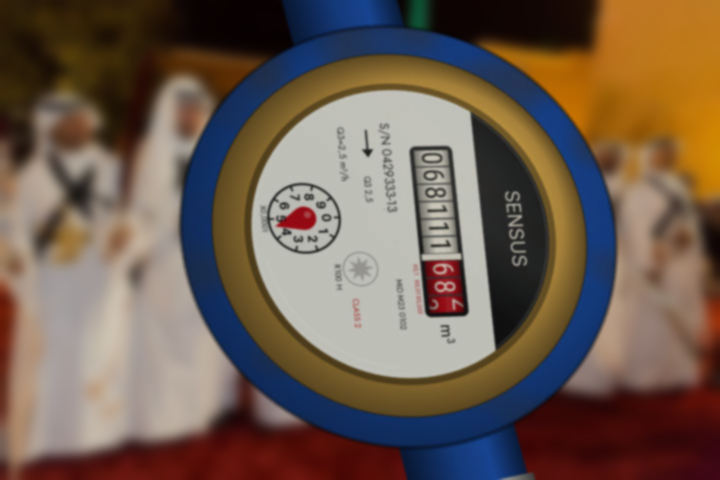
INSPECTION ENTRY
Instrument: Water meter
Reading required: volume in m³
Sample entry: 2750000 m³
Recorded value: 68111.6824 m³
